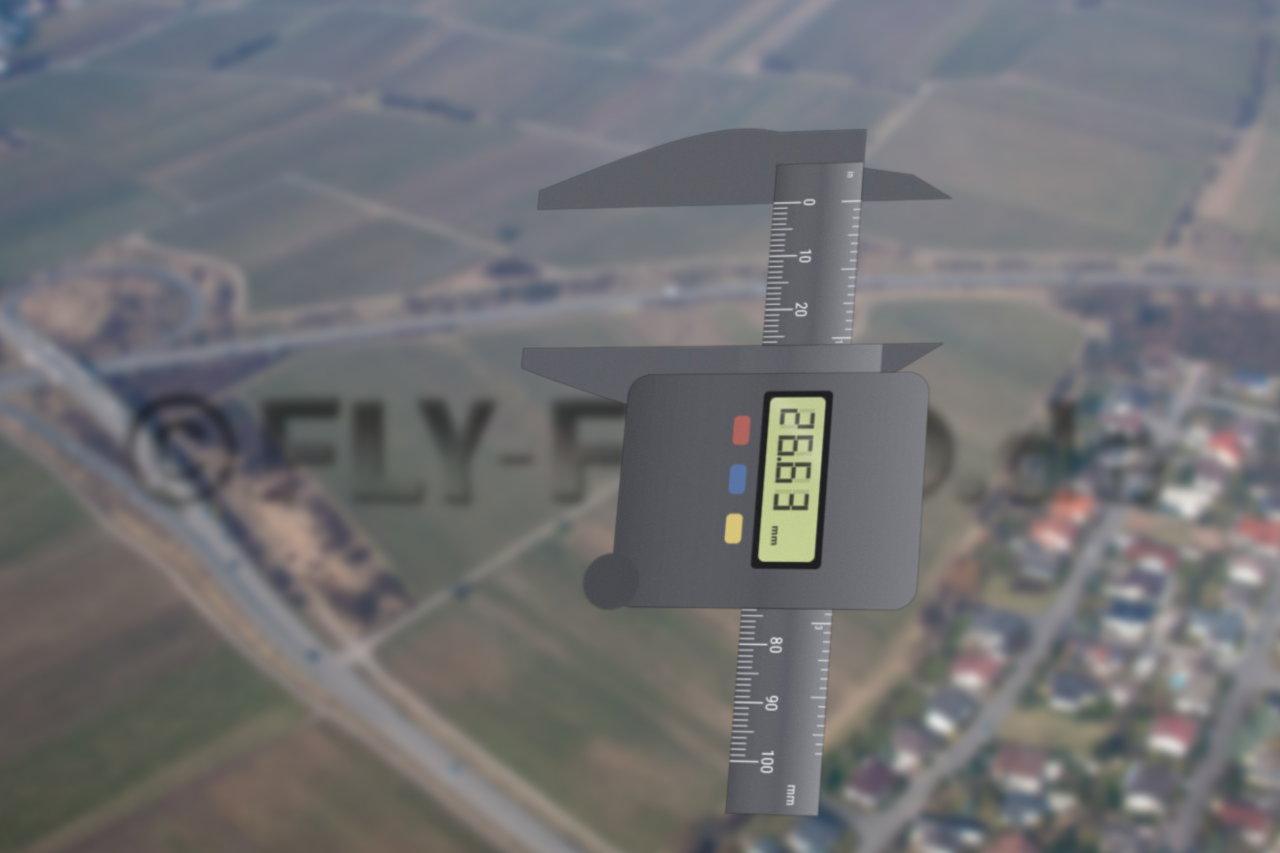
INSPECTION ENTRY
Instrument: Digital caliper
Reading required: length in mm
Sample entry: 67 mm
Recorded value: 26.63 mm
